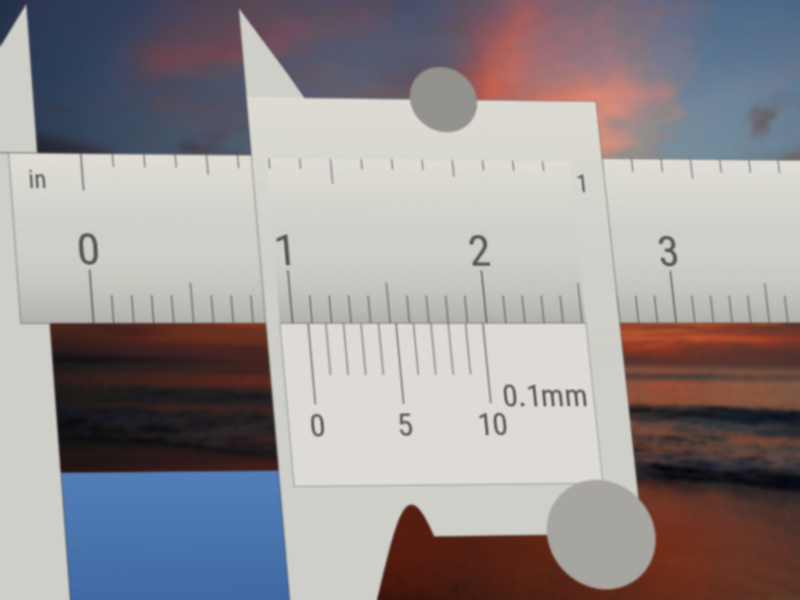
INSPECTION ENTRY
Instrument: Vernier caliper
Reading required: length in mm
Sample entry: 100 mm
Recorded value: 10.8 mm
